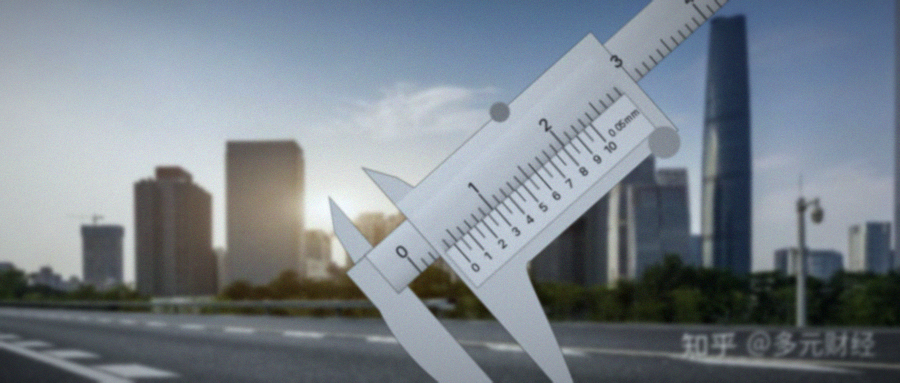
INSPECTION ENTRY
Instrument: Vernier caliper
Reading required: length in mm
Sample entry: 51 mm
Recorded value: 4.6 mm
